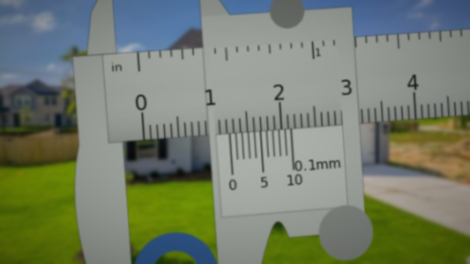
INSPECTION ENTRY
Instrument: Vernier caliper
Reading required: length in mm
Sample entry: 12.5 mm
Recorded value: 12.4 mm
